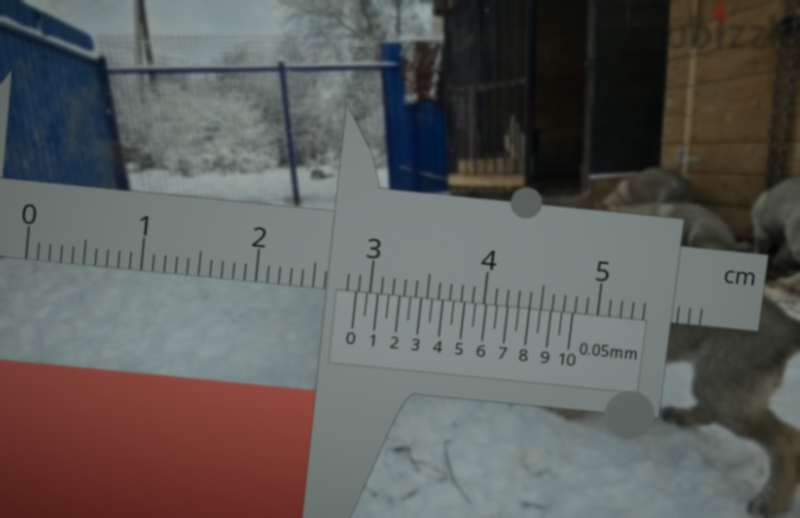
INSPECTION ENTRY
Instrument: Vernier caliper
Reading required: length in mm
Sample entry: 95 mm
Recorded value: 28.8 mm
